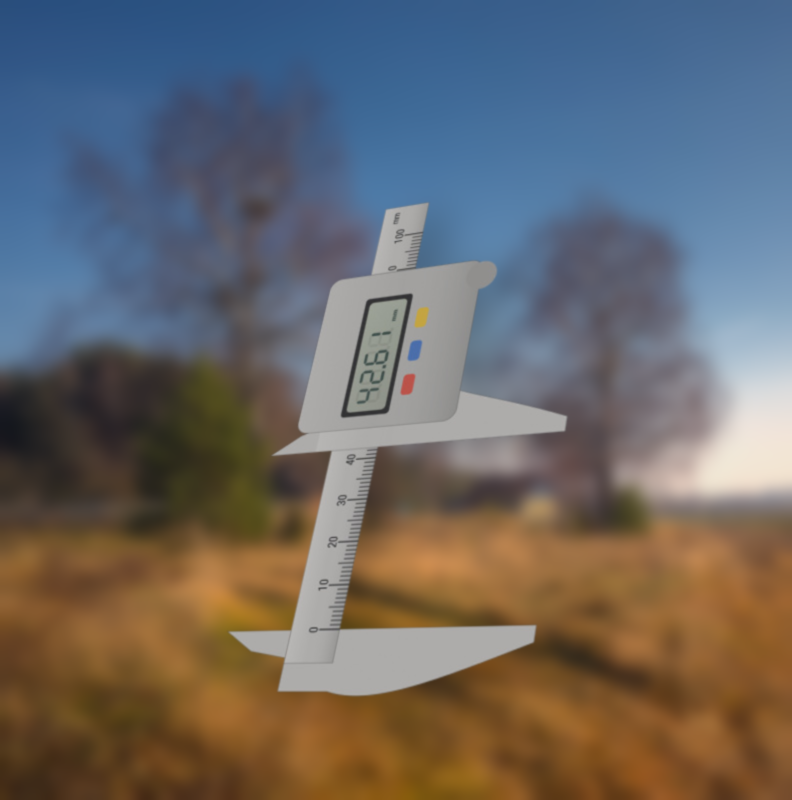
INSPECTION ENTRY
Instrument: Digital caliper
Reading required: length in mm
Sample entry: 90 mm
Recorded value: 42.61 mm
